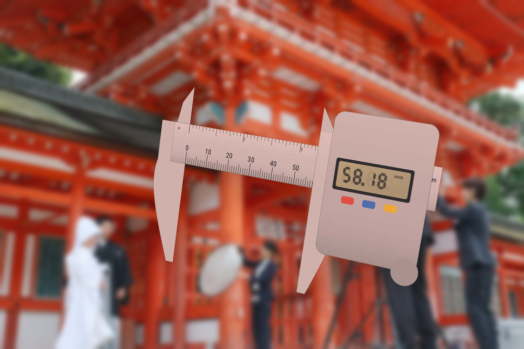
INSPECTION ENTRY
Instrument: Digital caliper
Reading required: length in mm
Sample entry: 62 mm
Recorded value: 58.18 mm
